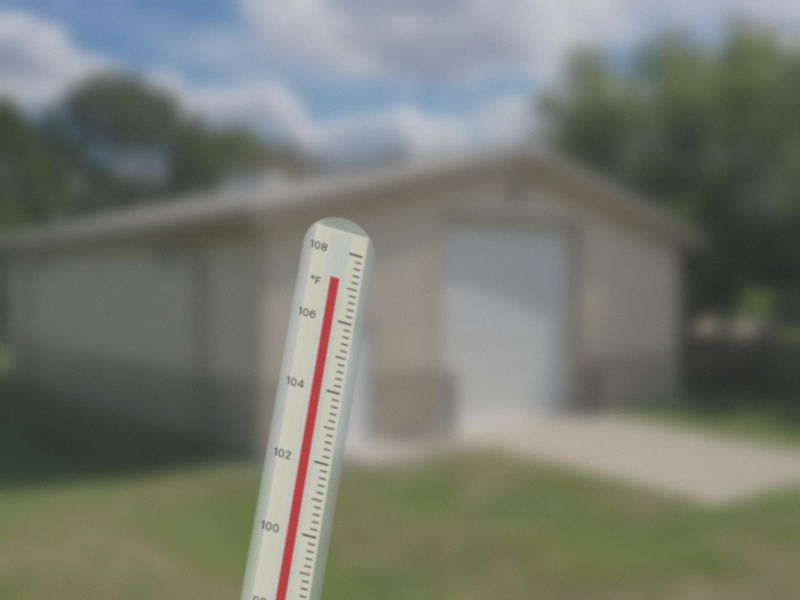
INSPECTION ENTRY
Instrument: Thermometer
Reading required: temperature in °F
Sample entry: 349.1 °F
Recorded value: 107.2 °F
